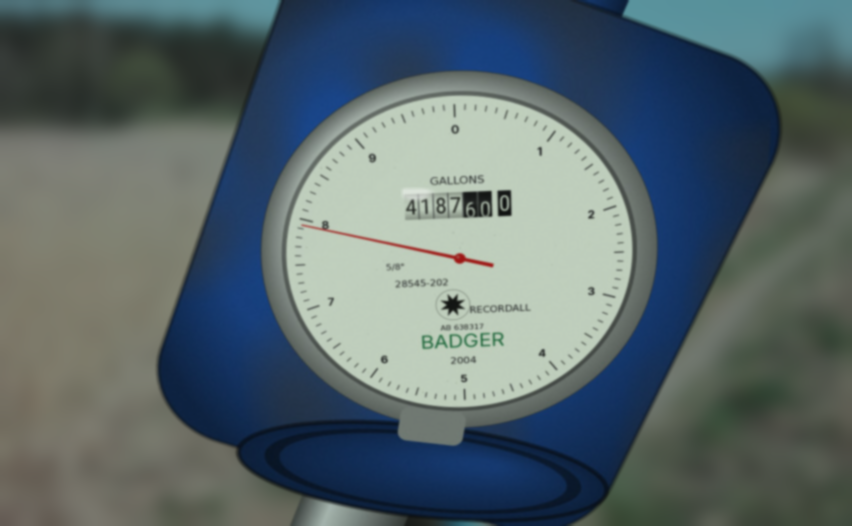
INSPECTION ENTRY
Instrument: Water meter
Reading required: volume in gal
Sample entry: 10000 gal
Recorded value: 4187597.9 gal
